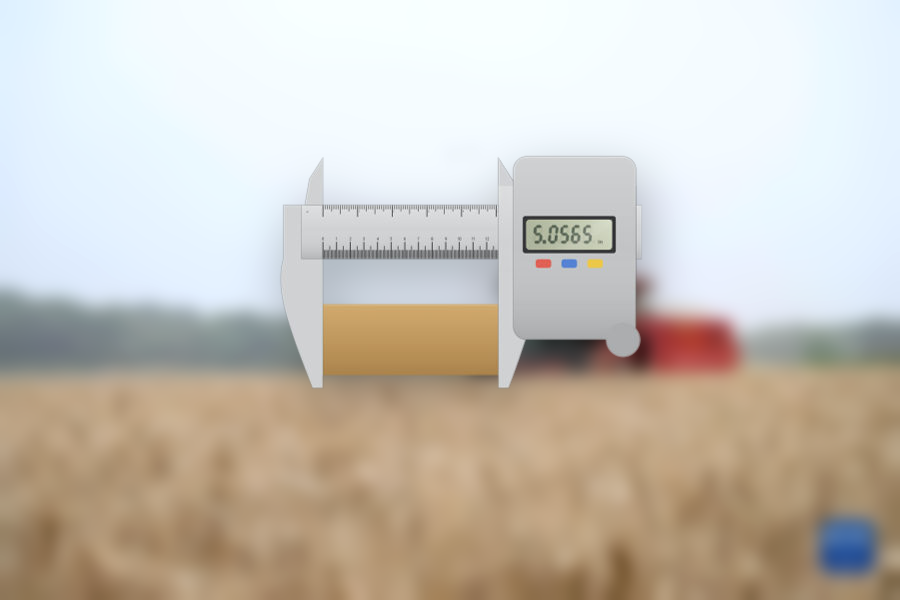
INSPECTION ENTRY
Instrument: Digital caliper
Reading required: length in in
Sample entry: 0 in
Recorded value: 5.0565 in
